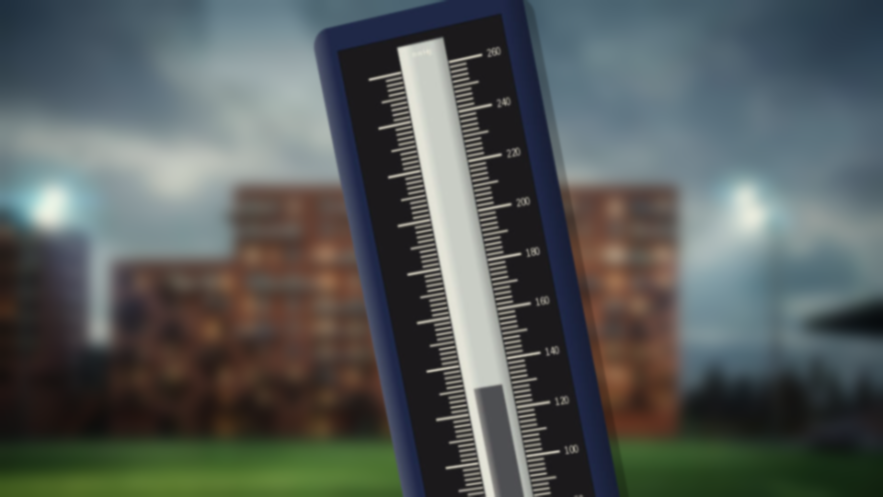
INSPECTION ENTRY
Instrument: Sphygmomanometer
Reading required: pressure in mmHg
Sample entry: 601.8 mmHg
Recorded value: 130 mmHg
